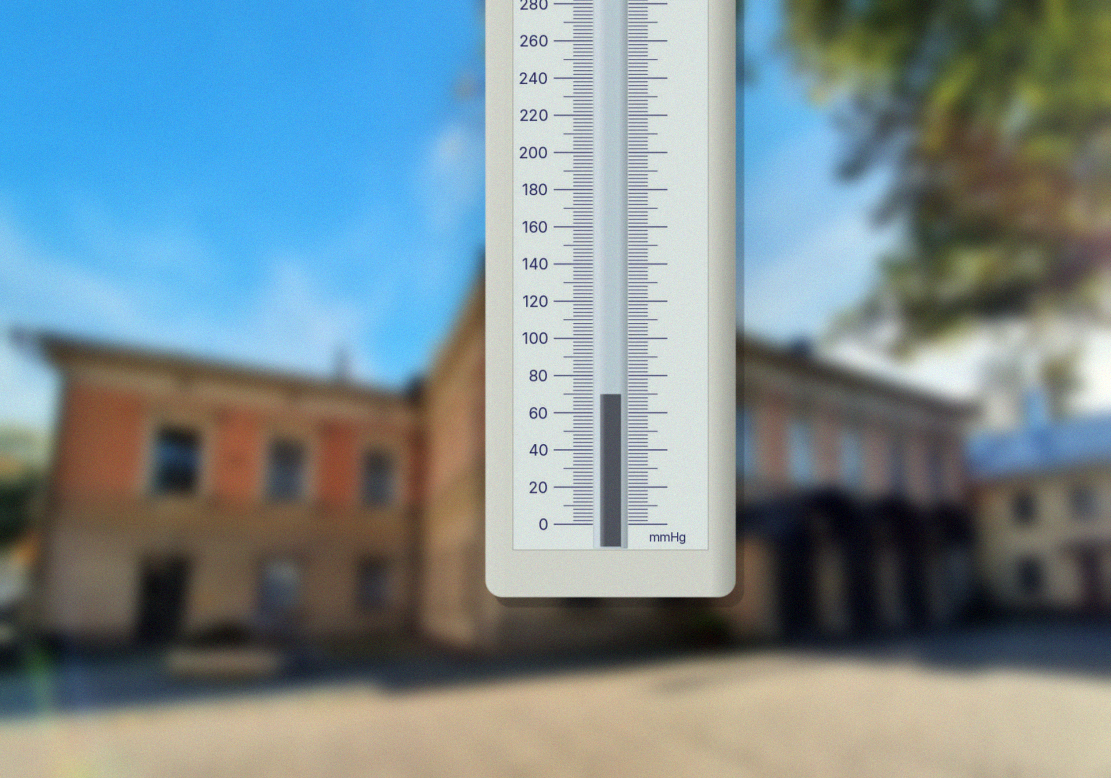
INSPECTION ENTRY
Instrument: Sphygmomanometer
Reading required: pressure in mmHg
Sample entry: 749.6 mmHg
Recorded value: 70 mmHg
